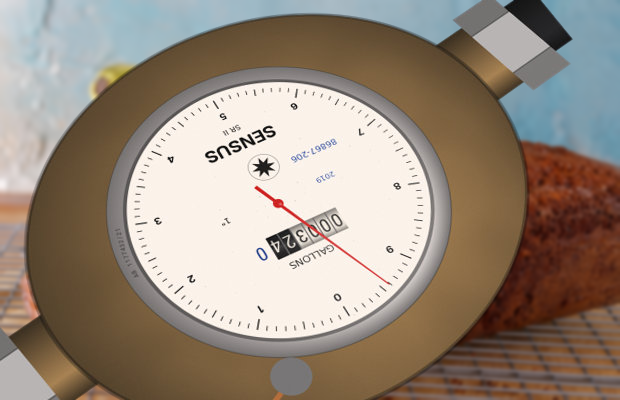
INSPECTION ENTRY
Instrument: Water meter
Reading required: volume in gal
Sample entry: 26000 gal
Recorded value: 3239.4 gal
